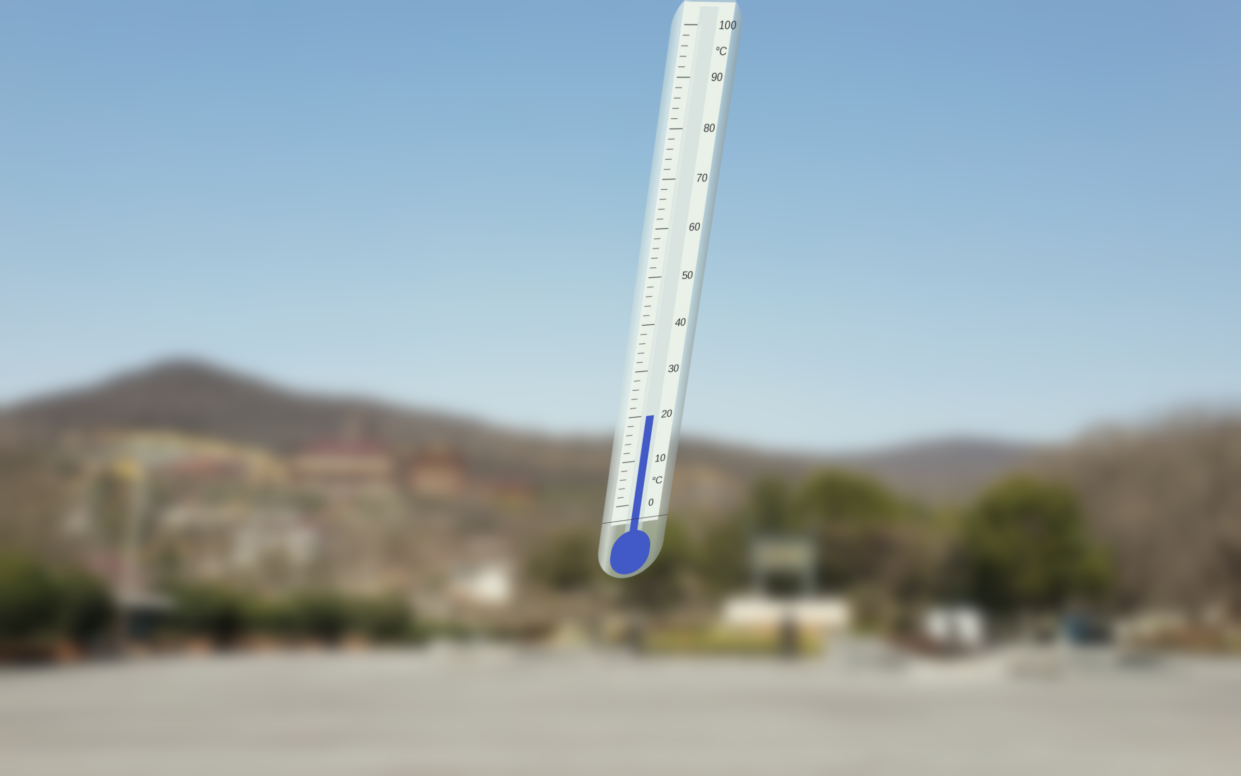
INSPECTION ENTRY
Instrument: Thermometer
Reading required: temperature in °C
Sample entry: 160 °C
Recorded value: 20 °C
